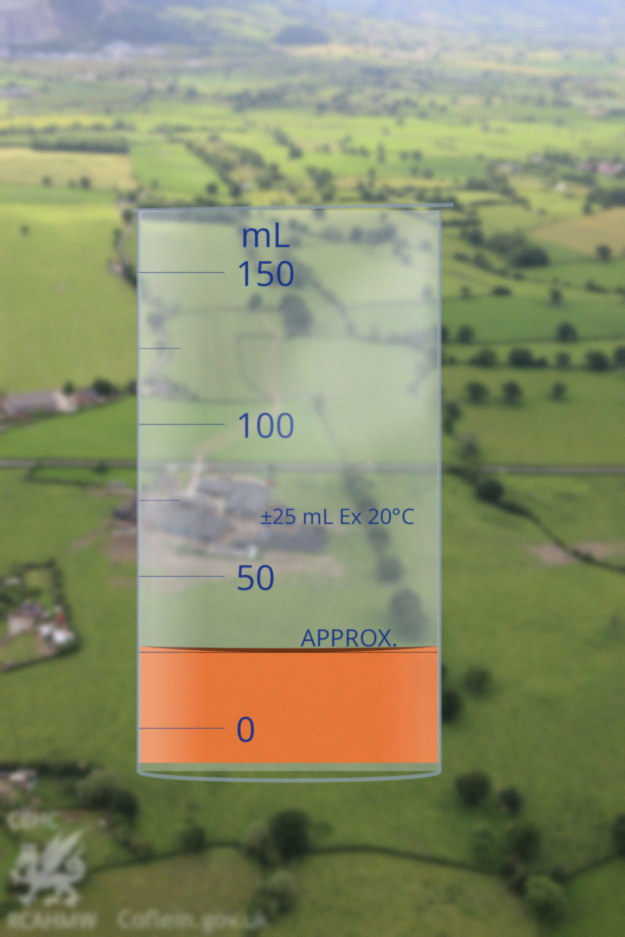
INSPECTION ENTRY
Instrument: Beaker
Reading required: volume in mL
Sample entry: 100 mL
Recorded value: 25 mL
